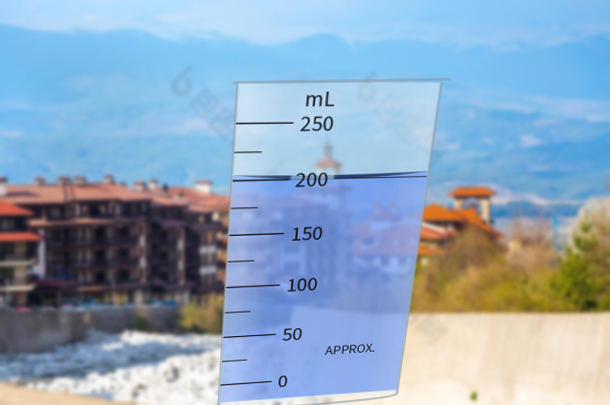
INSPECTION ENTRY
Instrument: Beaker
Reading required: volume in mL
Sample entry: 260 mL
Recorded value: 200 mL
